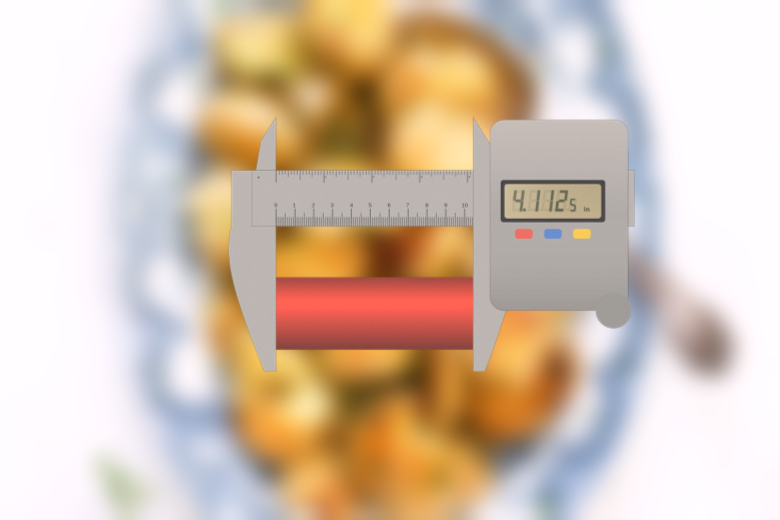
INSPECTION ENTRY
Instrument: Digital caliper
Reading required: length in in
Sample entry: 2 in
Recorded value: 4.1125 in
